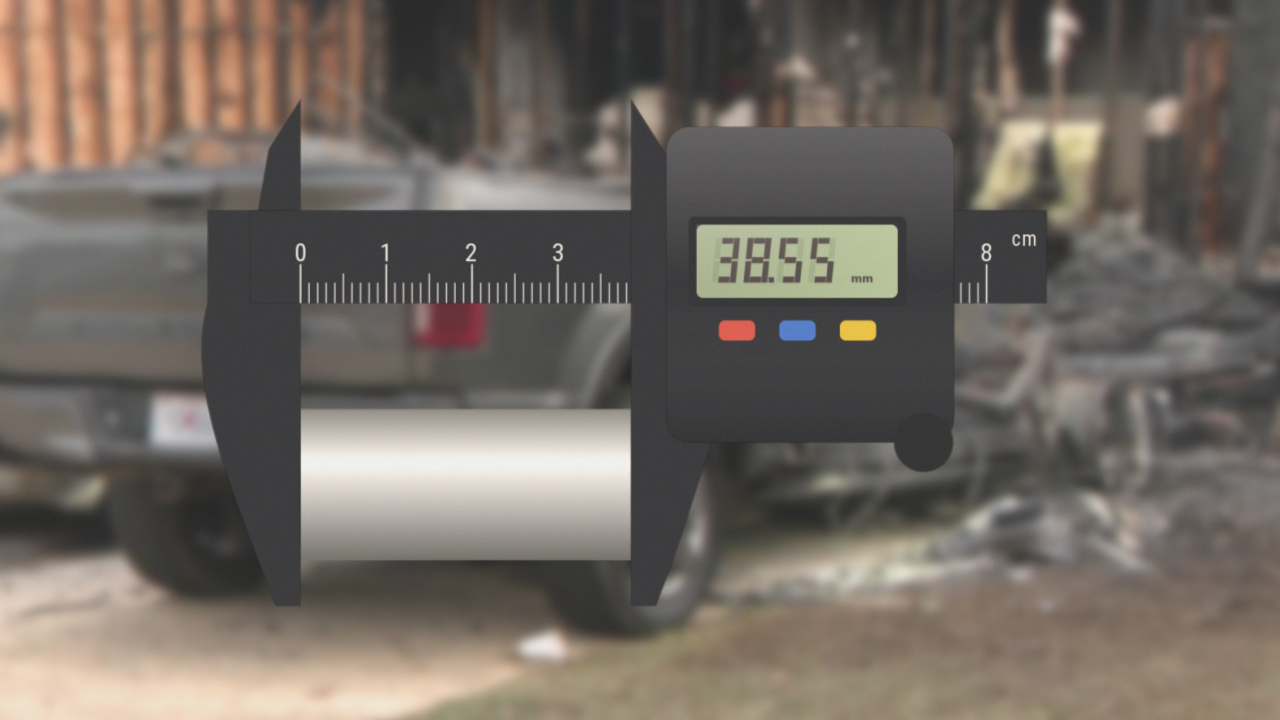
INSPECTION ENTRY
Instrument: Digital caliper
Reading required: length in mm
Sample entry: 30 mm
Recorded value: 38.55 mm
